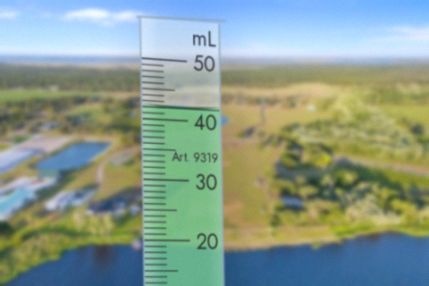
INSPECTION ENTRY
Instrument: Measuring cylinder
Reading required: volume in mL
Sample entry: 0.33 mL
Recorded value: 42 mL
